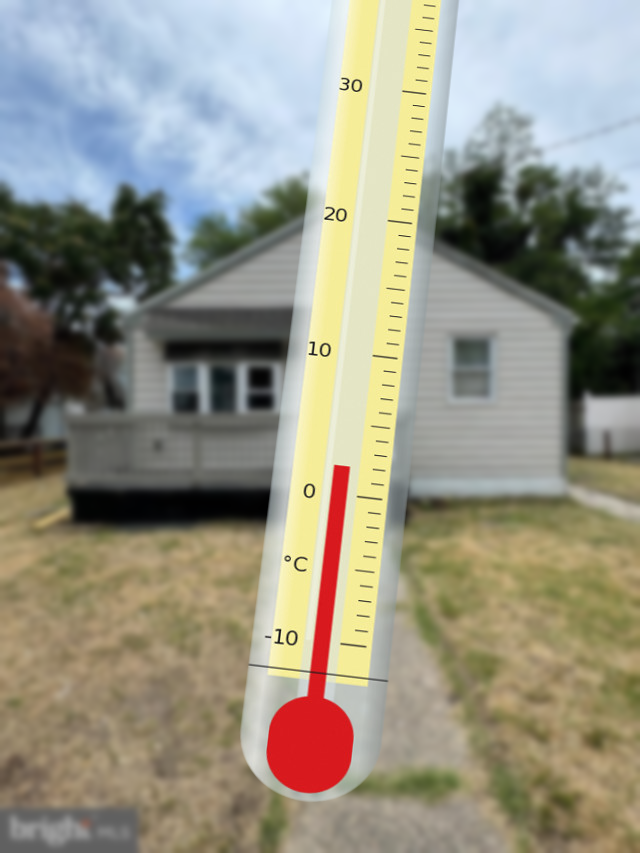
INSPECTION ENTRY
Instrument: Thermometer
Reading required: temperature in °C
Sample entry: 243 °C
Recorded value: 2 °C
